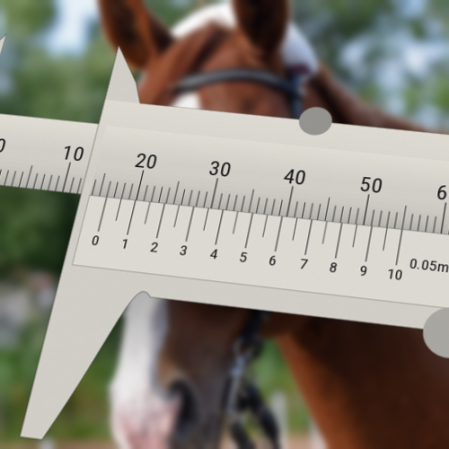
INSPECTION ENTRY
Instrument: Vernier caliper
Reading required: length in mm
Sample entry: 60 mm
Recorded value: 16.0 mm
